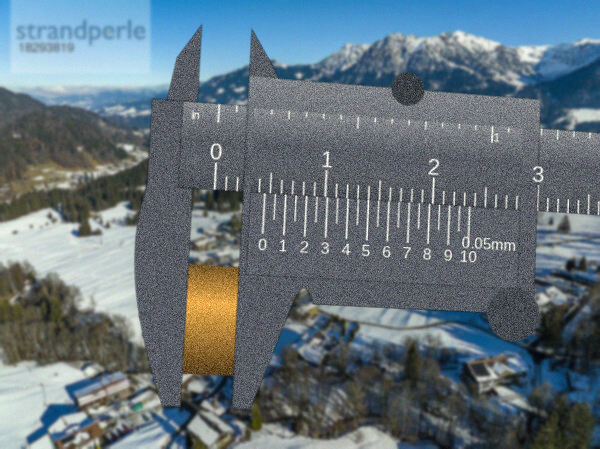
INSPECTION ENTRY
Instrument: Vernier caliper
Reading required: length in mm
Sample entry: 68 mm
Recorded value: 4.5 mm
